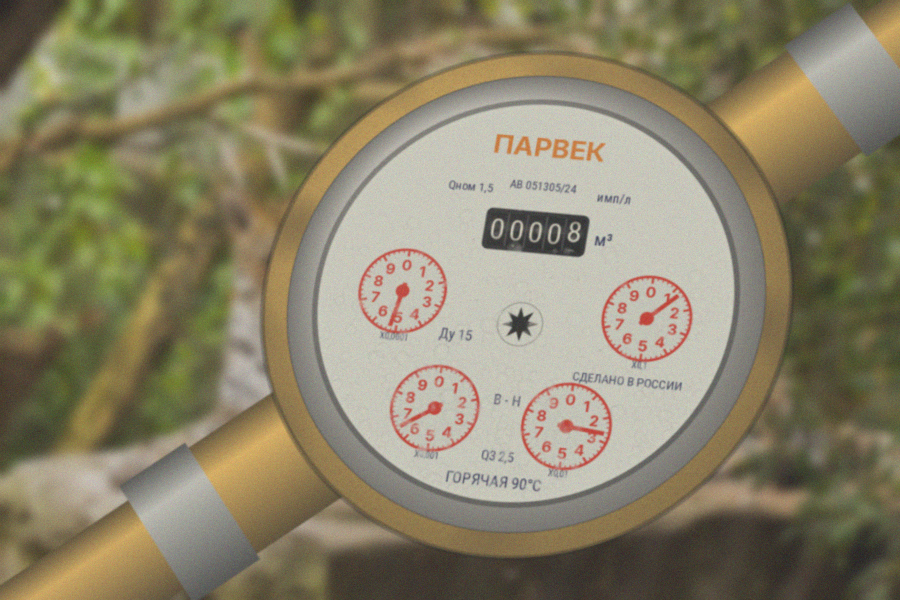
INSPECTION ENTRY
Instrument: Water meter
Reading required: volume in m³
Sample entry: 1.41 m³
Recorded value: 8.1265 m³
